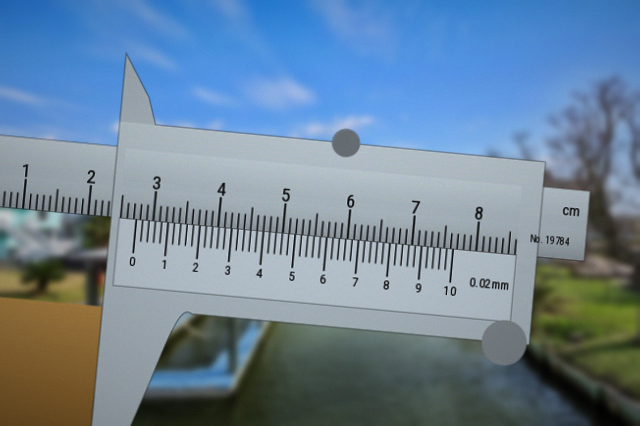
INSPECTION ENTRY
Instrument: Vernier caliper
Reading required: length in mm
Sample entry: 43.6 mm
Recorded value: 27.4 mm
